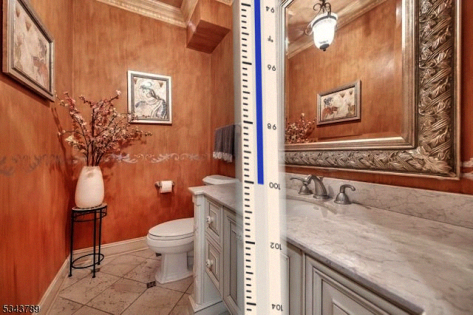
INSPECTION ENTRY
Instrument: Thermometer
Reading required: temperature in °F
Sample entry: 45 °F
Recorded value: 100 °F
